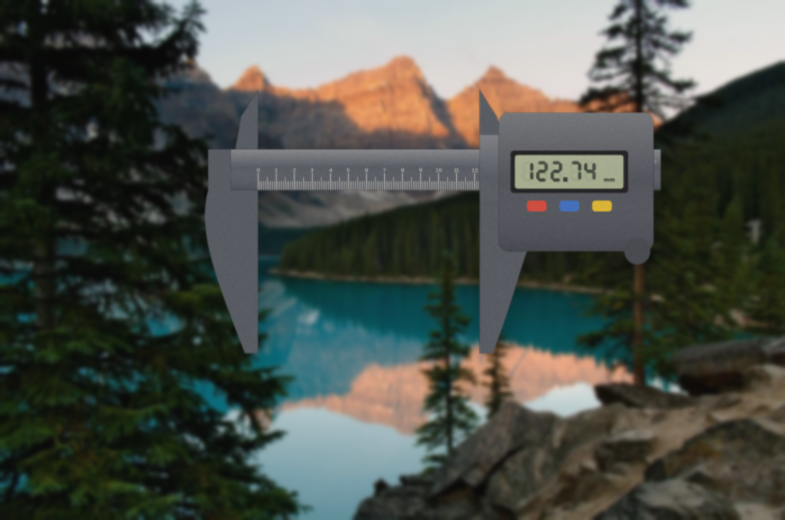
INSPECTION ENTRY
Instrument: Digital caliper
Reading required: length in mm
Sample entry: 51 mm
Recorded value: 122.74 mm
